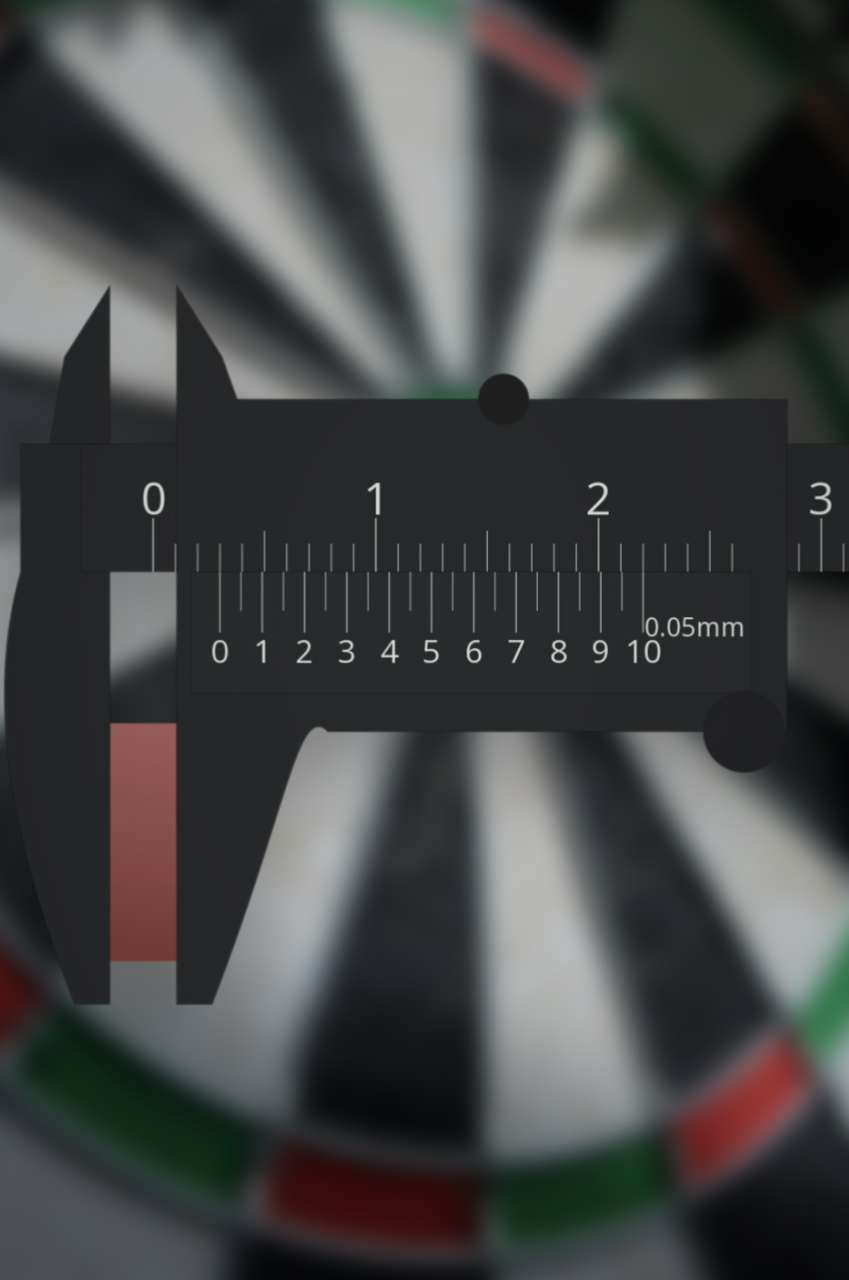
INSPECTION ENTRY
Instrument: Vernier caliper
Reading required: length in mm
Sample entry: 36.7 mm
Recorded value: 3.0 mm
